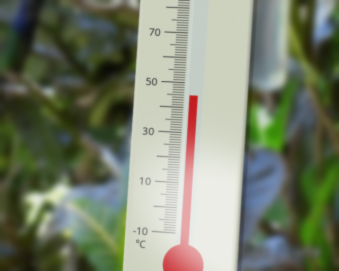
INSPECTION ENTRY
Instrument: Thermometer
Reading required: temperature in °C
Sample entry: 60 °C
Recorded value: 45 °C
